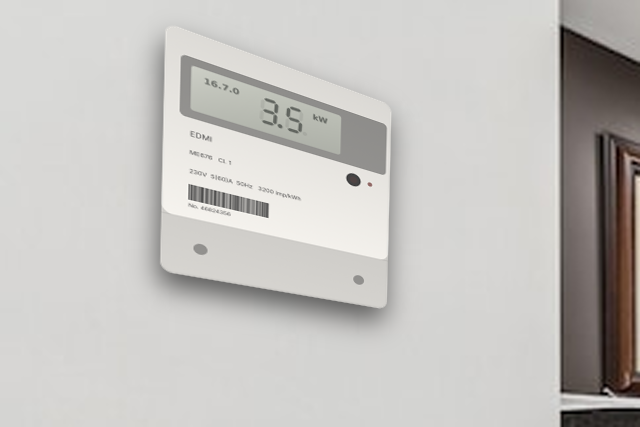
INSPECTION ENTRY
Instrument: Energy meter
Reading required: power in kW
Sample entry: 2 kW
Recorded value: 3.5 kW
